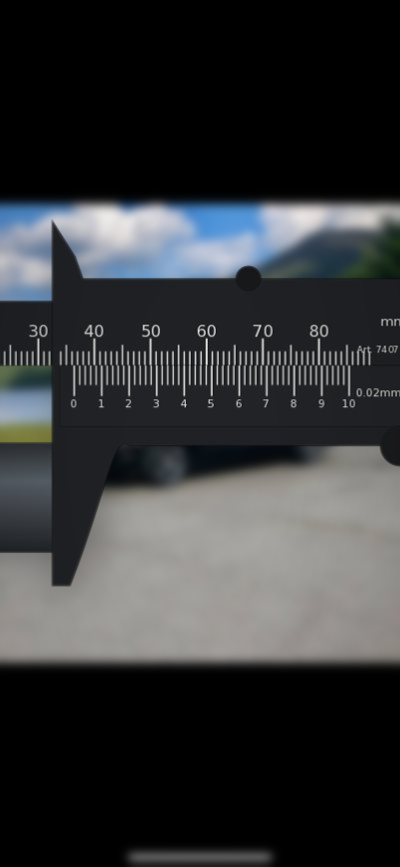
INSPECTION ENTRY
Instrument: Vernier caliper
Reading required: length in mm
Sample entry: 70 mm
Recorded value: 36.4 mm
